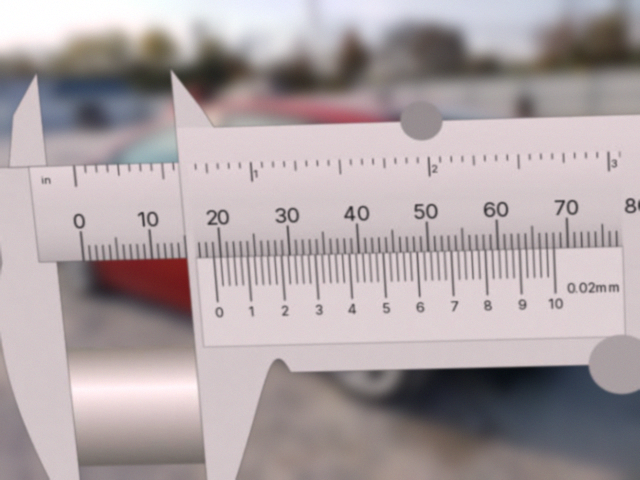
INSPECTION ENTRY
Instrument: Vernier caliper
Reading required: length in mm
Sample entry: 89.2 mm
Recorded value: 19.0 mm
